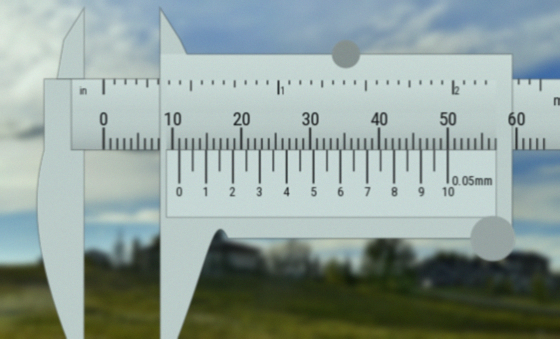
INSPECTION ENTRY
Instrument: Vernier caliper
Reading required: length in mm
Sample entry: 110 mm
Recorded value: 11.0 mm
